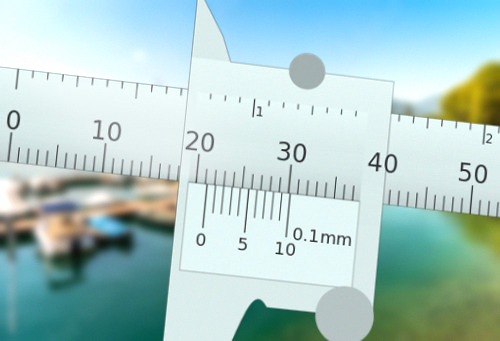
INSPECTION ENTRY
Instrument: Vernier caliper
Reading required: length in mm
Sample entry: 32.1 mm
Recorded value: 21.2 mm
